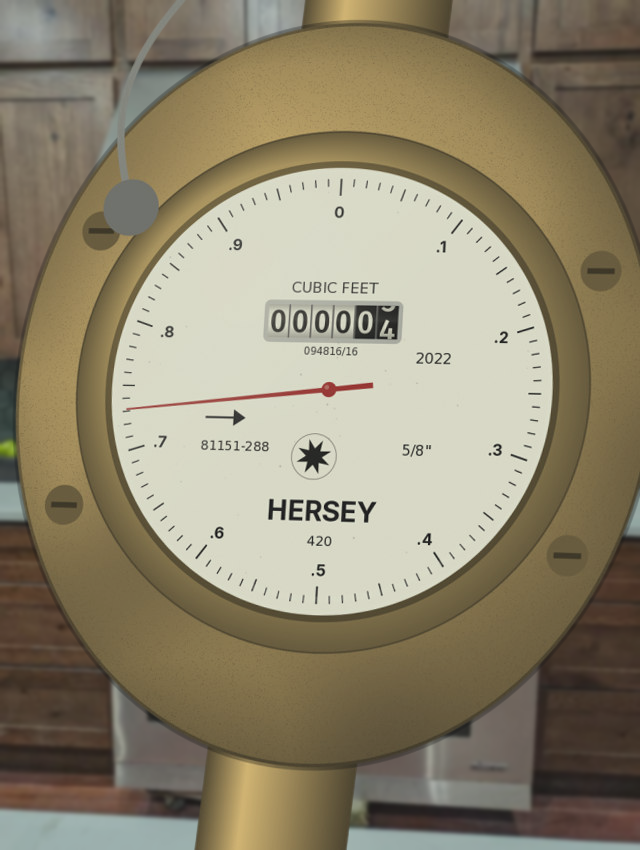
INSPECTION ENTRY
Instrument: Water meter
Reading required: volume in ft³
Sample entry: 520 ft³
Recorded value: 3.73 ft³
